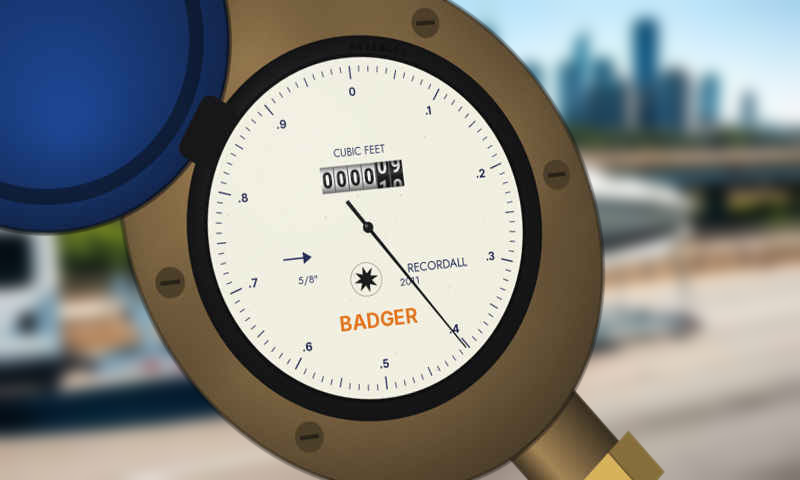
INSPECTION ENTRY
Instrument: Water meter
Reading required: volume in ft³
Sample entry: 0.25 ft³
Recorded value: 9.40 ft³
